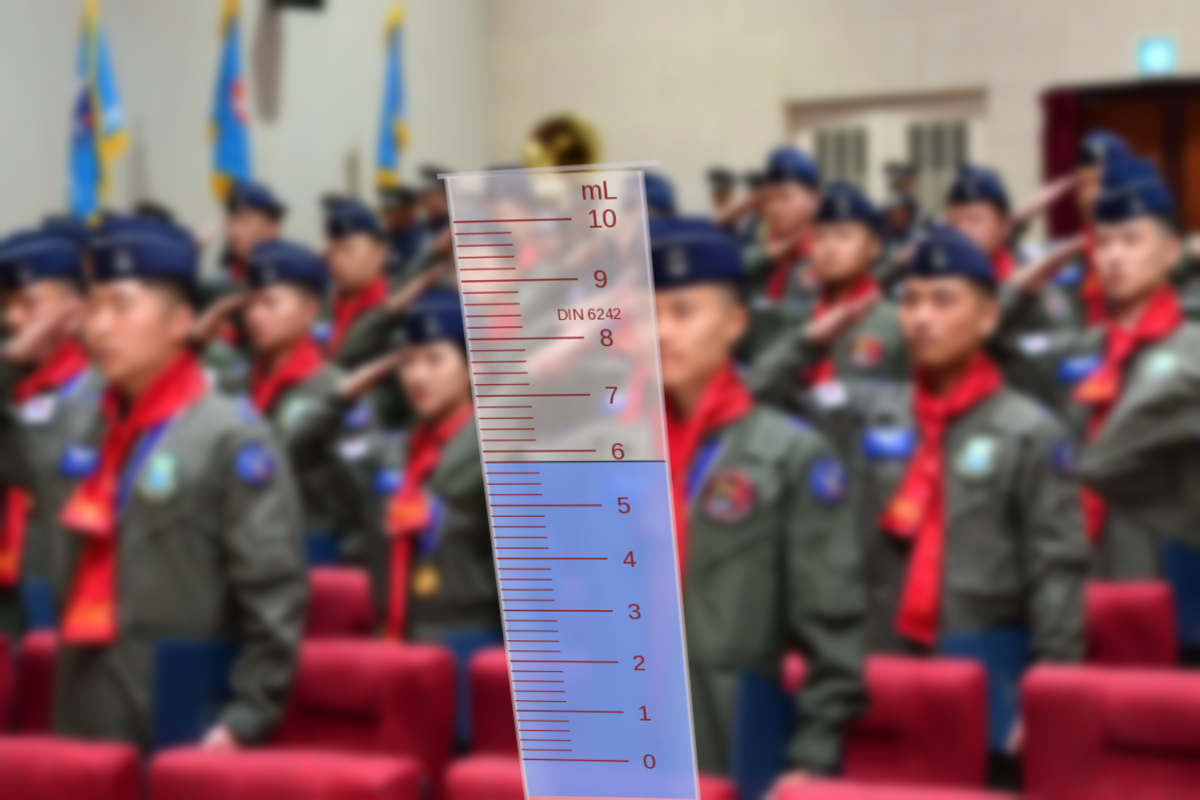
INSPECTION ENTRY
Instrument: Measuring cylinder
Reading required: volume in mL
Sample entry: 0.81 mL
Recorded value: 5.8 mL
